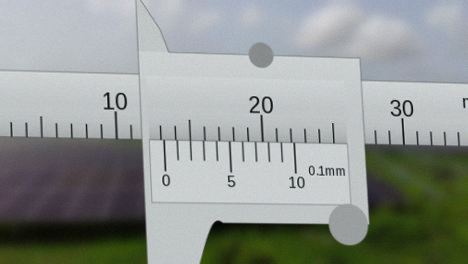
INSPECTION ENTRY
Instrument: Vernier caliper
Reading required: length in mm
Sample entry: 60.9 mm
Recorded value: 13.2 mm
